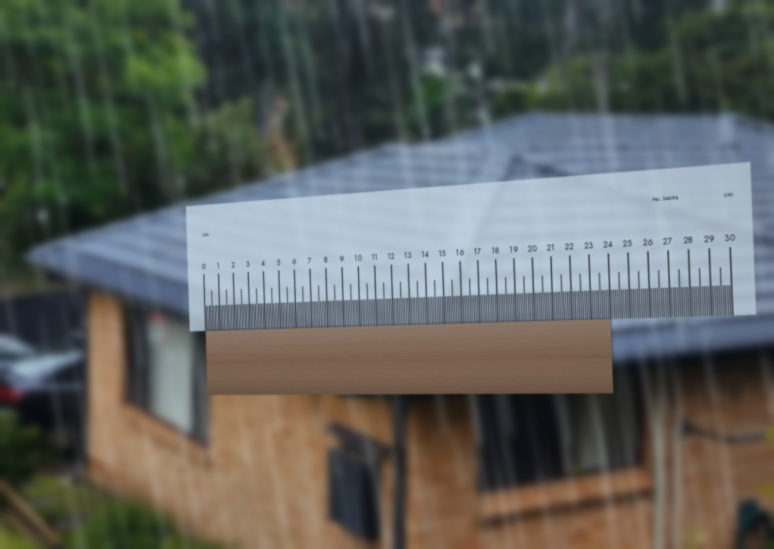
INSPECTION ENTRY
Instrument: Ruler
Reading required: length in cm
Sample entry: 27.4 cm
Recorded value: 24 cm
